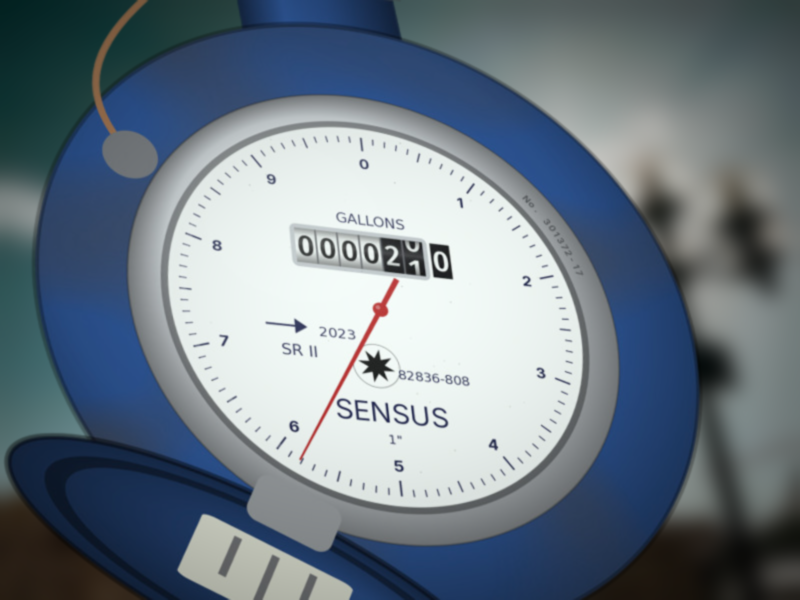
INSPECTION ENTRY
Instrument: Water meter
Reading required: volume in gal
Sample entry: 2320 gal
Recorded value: 205.8 gal
